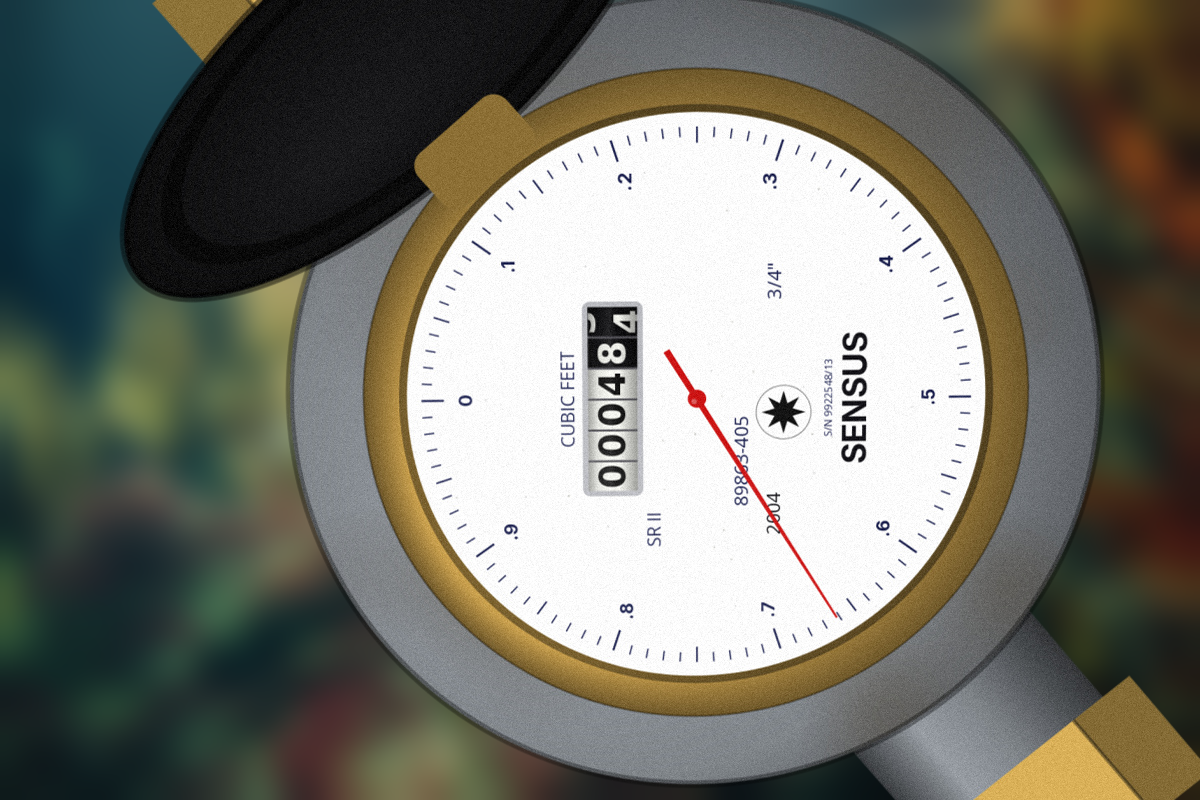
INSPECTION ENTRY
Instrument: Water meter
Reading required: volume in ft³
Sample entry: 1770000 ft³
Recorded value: 483.66 ft³
